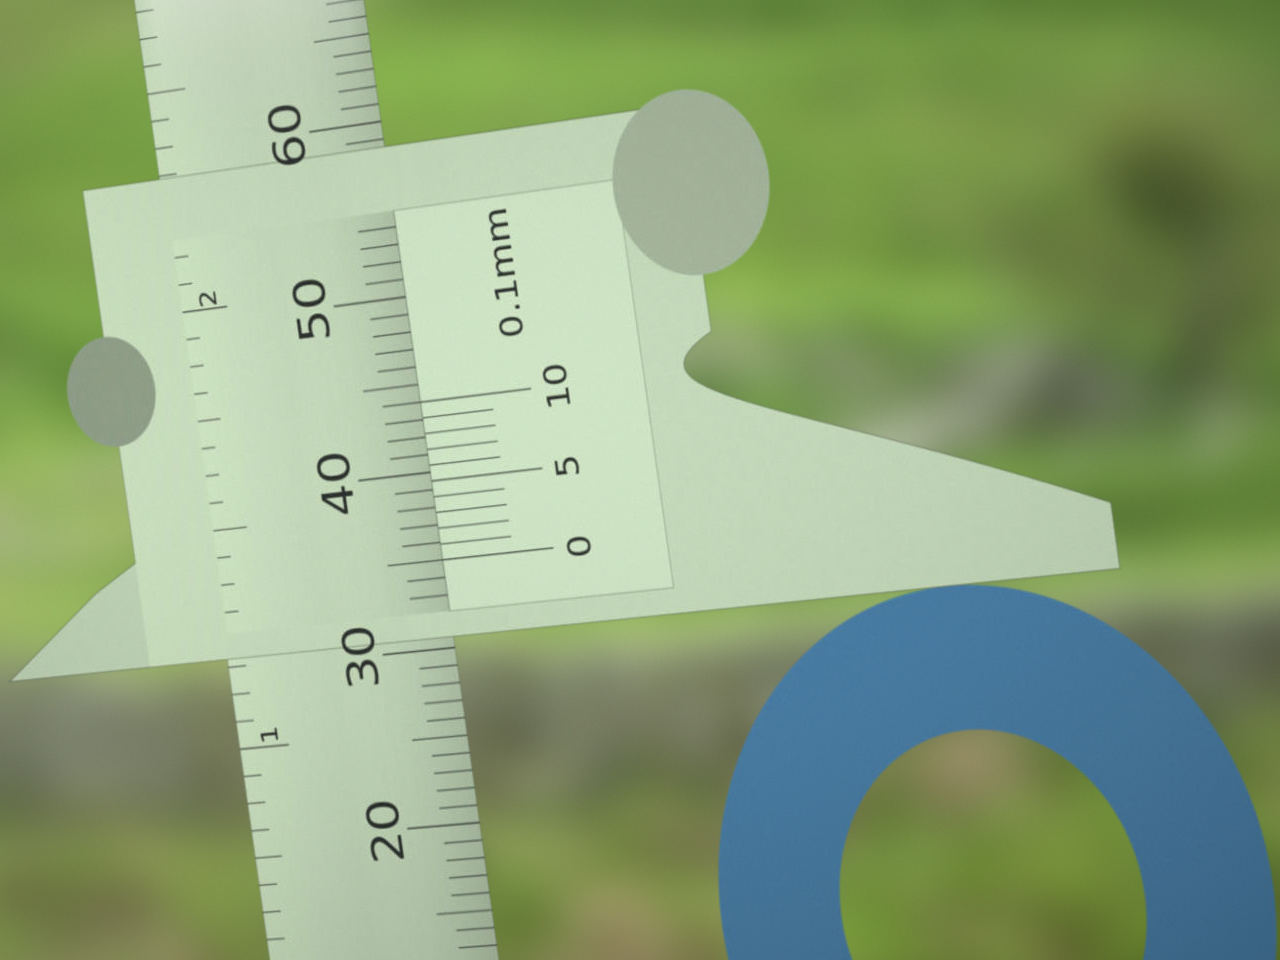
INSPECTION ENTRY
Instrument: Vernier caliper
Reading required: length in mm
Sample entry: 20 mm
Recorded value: 35.0 mm
